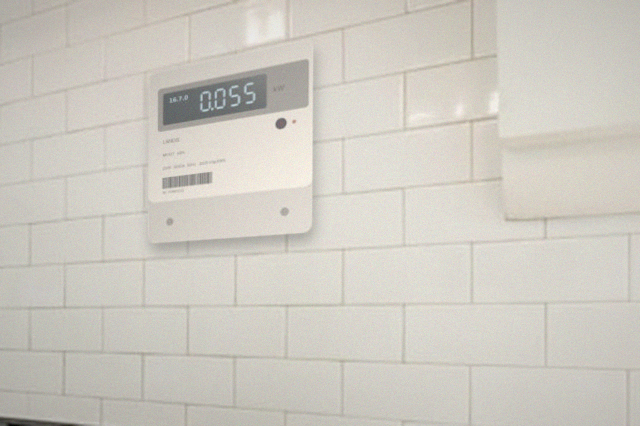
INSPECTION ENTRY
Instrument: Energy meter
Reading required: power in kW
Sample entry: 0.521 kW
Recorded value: 0.055 kW
